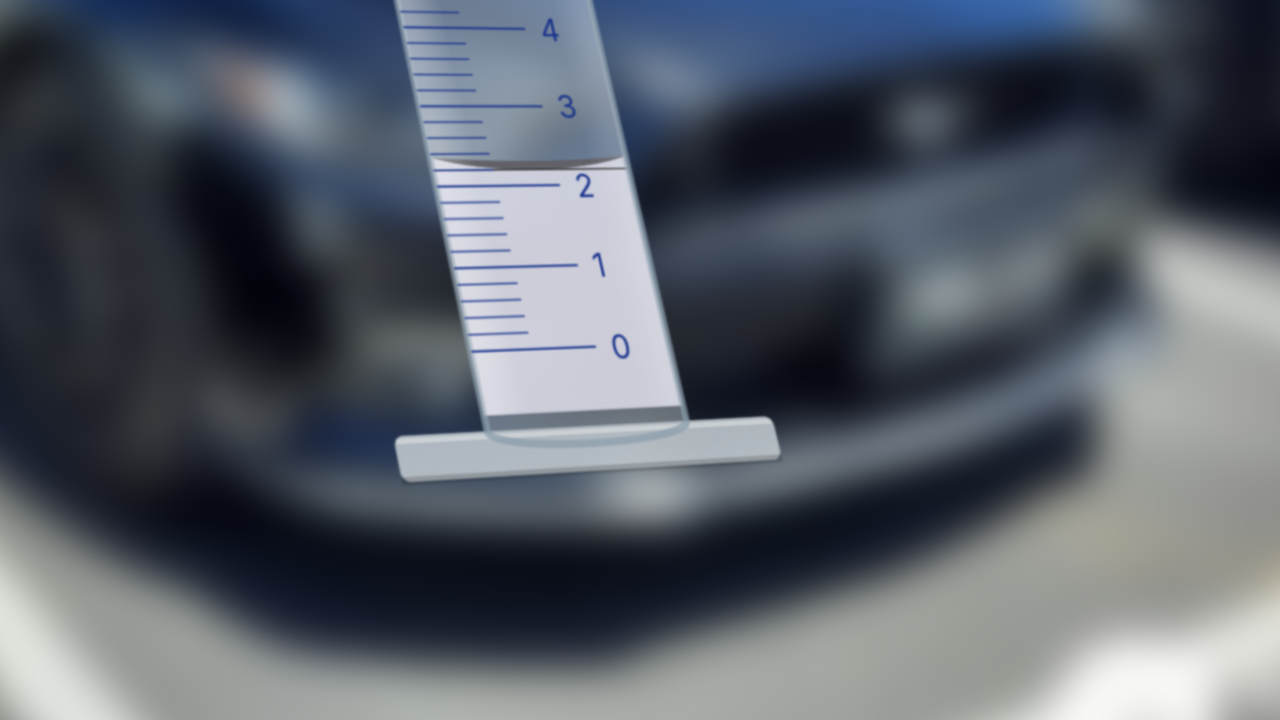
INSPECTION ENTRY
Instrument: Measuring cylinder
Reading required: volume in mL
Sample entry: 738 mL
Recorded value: 2.2 mL
